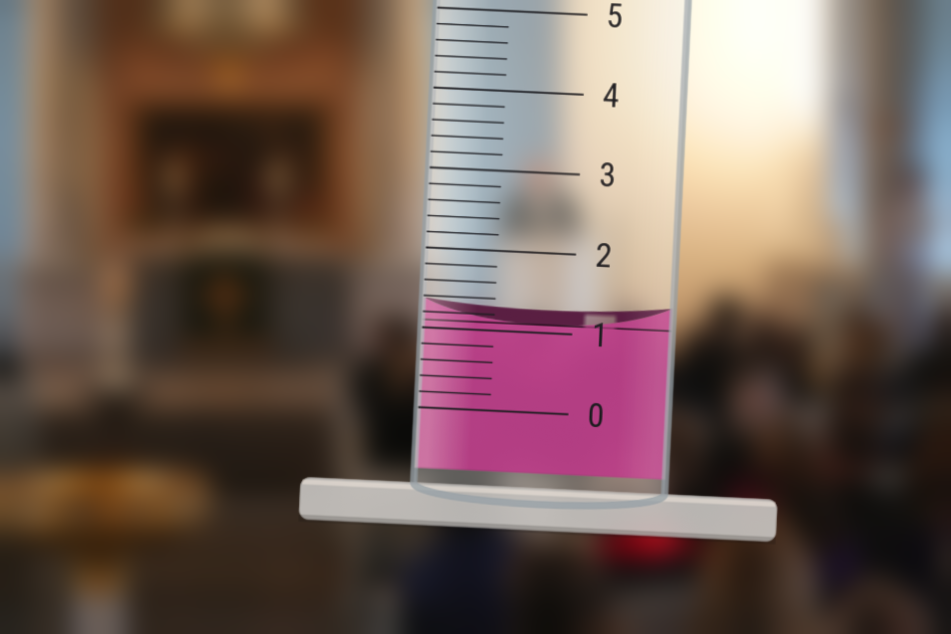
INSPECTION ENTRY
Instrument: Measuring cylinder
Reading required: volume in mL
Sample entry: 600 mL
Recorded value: 1.1 mL
